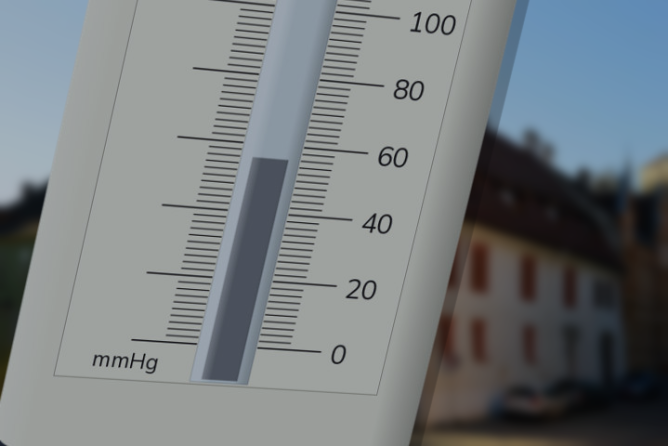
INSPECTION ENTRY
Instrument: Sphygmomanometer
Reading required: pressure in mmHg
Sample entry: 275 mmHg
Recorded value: 56 mmHg
